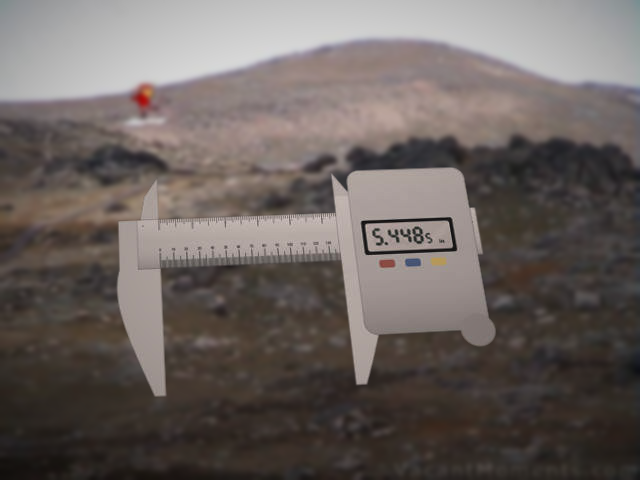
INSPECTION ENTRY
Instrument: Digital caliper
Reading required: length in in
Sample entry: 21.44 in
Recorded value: 5.4485 in
